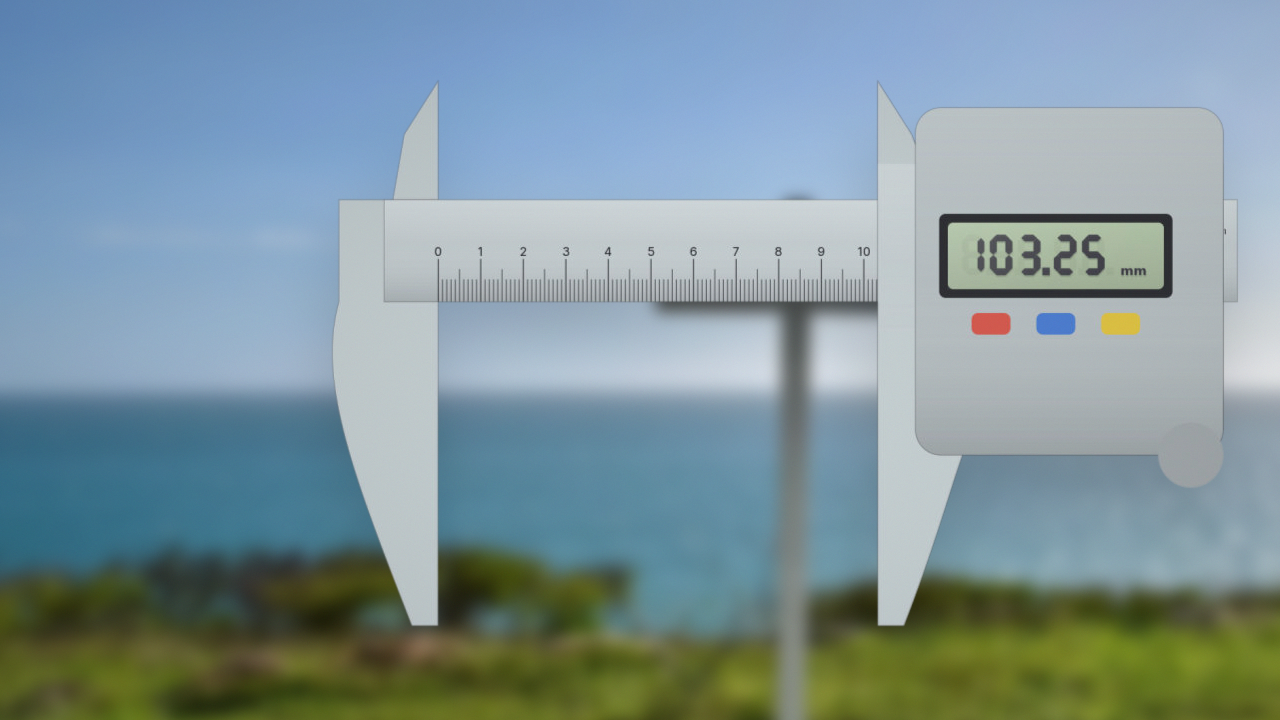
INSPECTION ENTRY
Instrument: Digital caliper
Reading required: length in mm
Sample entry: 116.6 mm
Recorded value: 103.25 mm
